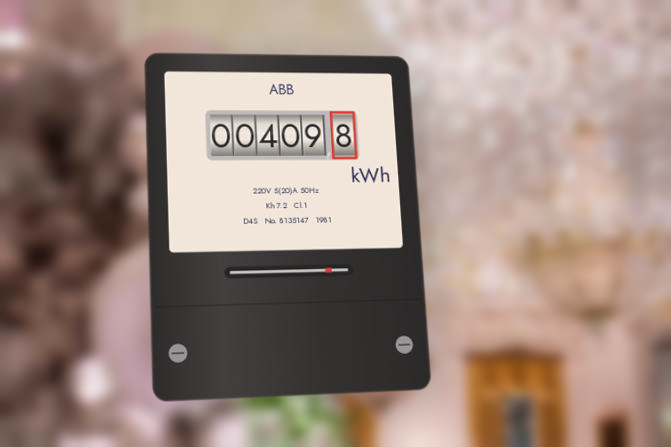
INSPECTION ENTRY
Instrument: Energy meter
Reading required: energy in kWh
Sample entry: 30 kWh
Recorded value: 409.8 kWh
